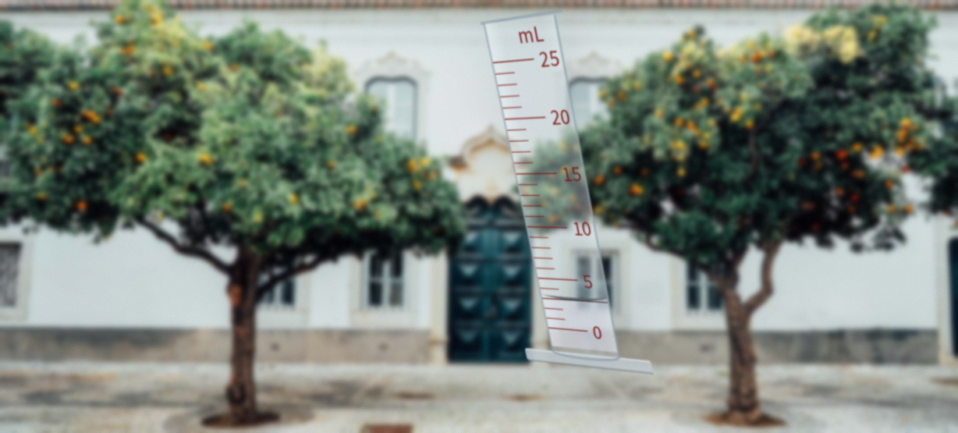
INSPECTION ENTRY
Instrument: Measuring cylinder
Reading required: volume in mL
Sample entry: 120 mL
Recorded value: 3 mL
